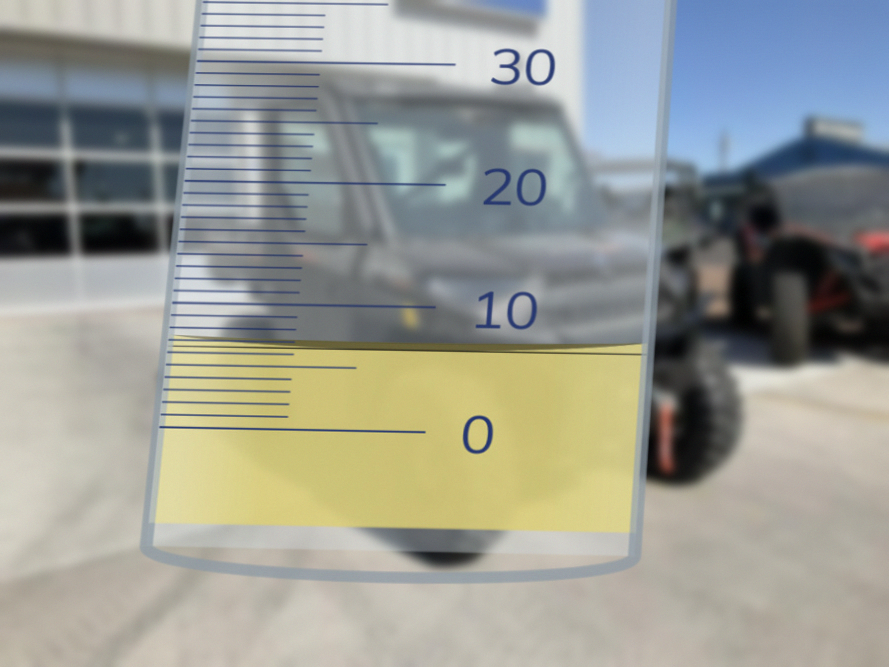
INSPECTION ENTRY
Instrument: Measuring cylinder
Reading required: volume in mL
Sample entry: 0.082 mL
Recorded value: 6.5 mL
